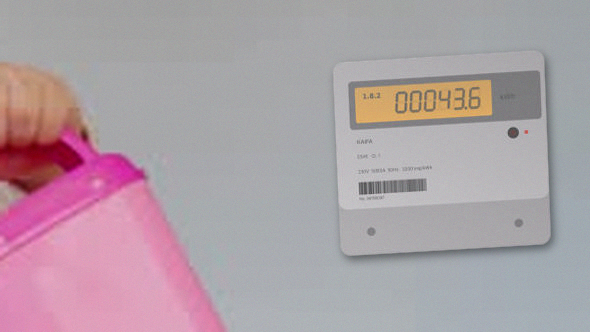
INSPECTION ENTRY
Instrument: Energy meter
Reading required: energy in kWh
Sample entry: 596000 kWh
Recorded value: 43.6 kWh
